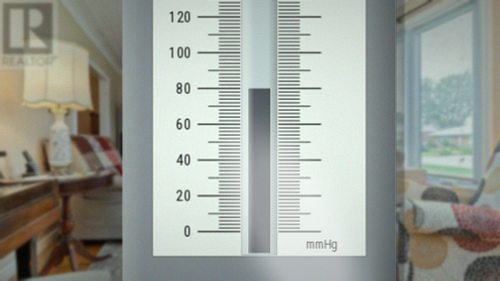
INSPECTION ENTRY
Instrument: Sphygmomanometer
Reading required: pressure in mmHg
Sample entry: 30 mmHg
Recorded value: 80 mmHg
